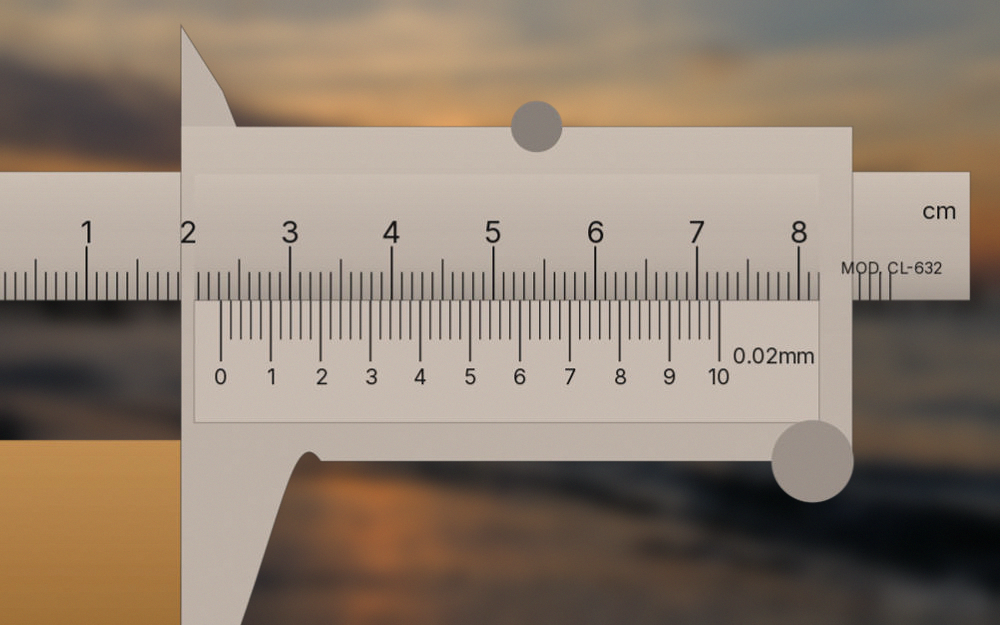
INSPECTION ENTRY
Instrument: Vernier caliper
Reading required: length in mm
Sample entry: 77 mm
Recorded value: 23.2 mm
